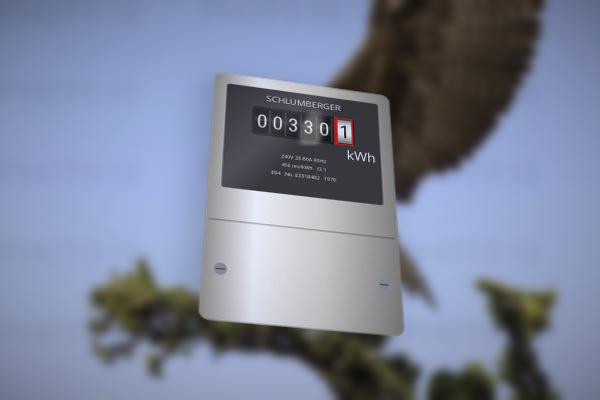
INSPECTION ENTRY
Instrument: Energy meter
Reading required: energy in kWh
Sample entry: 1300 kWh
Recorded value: 330.1 kWh
